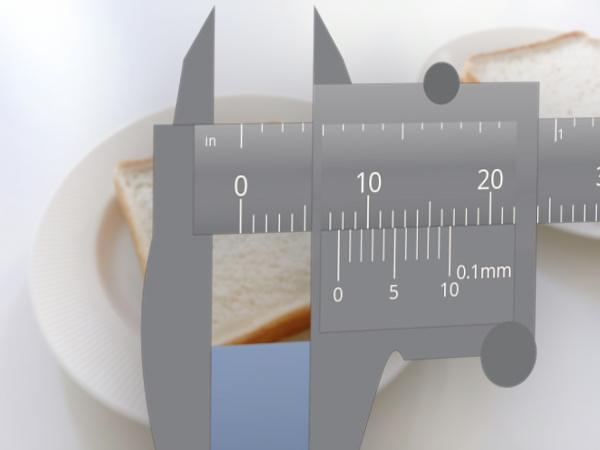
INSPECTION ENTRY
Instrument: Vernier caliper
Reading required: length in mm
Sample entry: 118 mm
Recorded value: 7.7 mm
